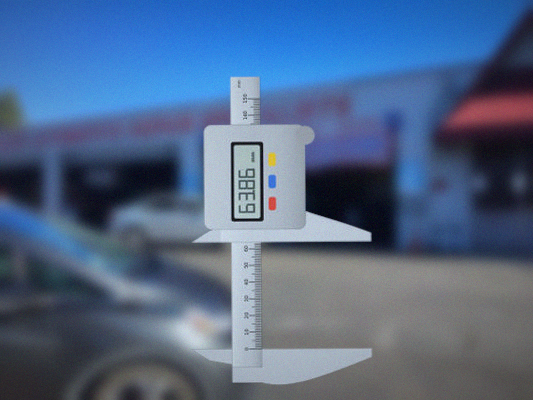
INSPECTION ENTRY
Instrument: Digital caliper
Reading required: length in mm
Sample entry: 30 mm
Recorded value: 63.86 mm
